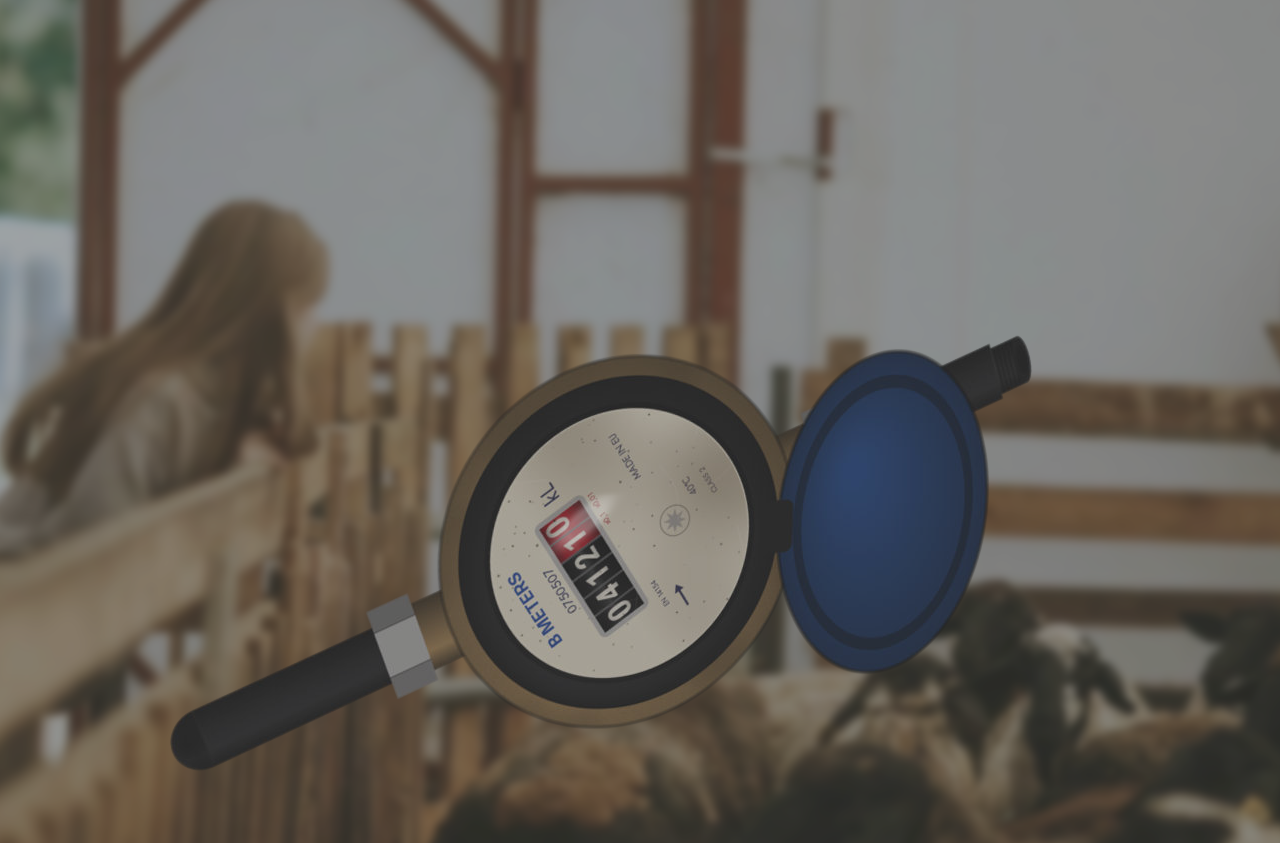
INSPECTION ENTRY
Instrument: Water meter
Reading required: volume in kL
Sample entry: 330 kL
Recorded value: 412.10 kL
